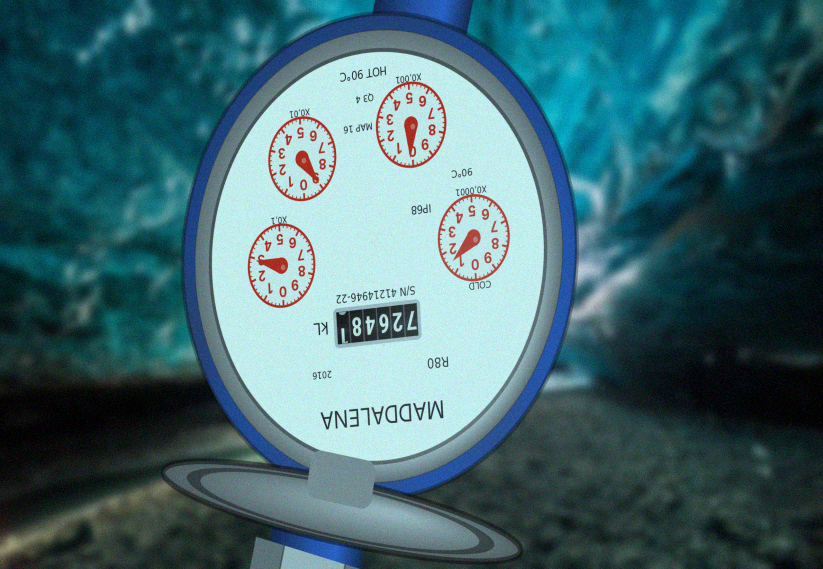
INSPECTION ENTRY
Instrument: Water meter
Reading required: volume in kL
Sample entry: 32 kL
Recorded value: 726481.2901 kL
